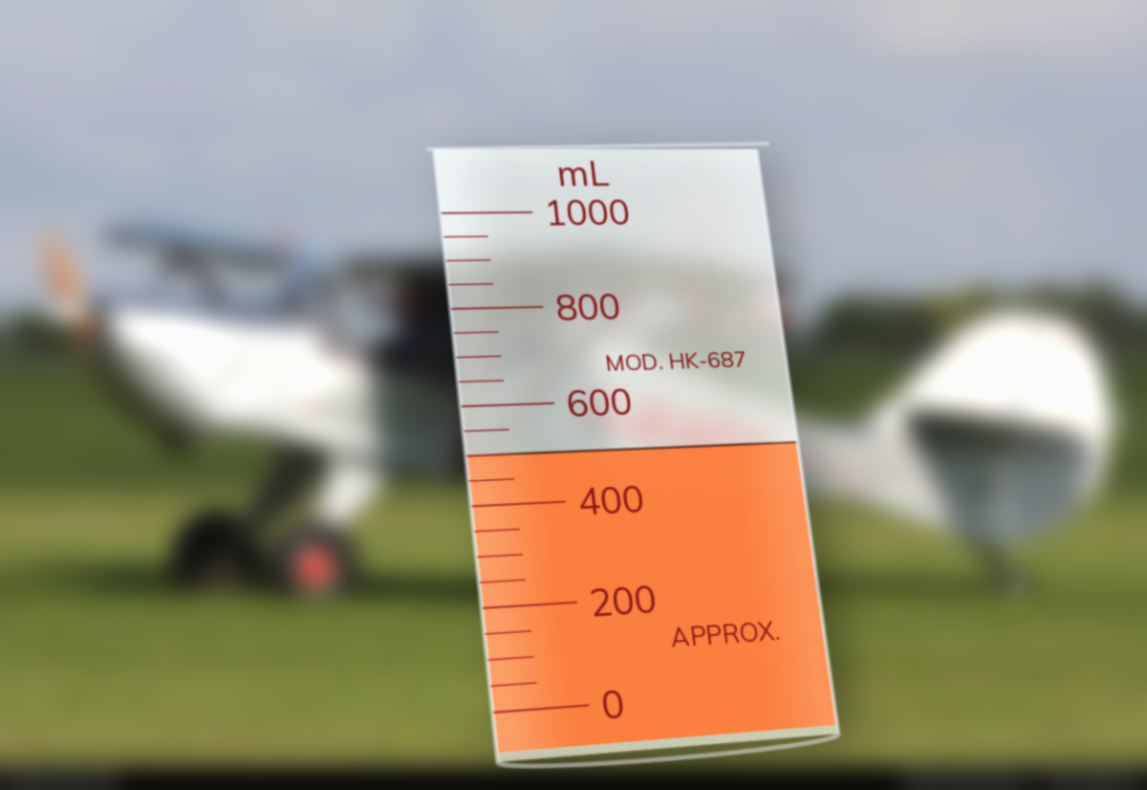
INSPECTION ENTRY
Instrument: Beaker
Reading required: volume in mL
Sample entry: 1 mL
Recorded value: 500 mL
